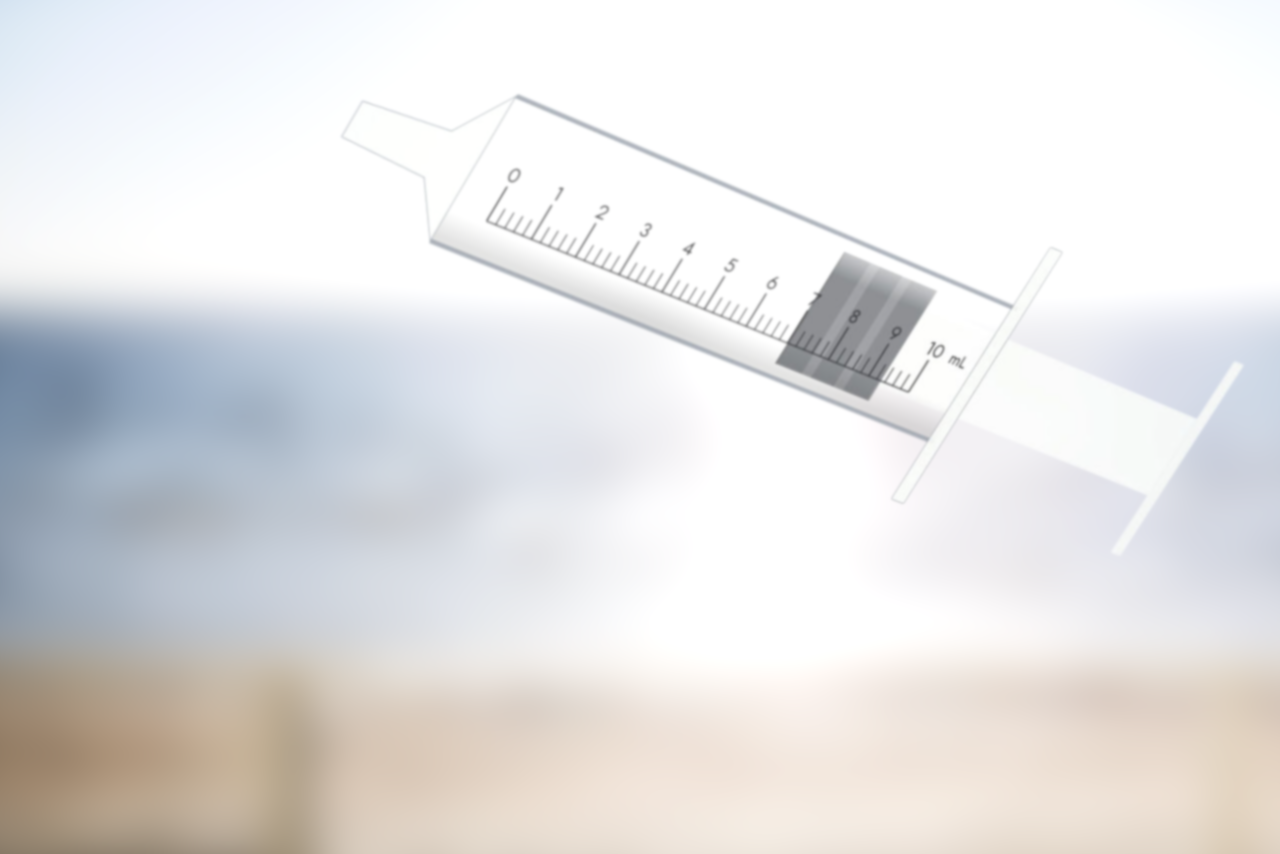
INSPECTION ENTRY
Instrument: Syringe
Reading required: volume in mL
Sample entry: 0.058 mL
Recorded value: 7 mL
